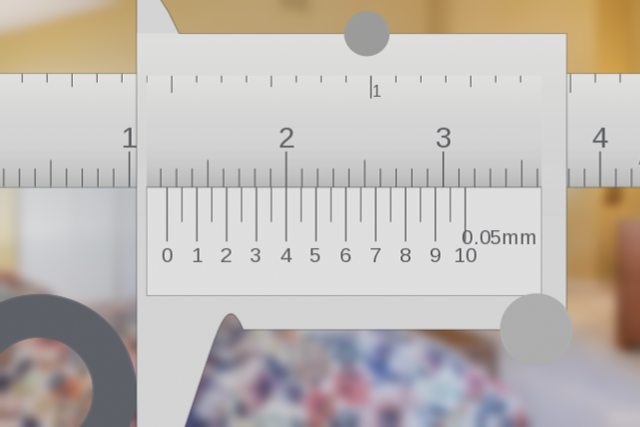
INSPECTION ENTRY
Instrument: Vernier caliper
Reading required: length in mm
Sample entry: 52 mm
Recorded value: 12.4 mm
